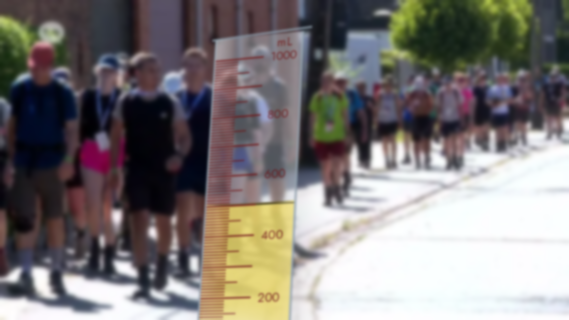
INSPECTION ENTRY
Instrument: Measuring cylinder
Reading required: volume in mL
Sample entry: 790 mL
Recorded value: 500 mL
